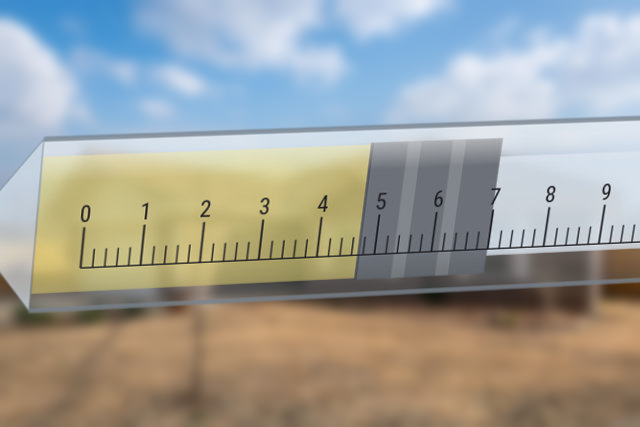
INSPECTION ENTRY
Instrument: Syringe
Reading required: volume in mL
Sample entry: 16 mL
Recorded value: 4.7 mL
